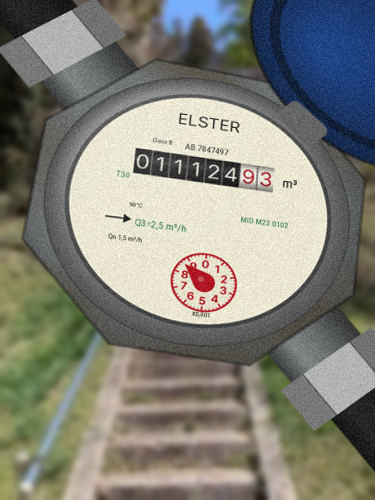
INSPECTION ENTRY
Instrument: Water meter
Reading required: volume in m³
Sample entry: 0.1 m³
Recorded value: 11124.938 m³
